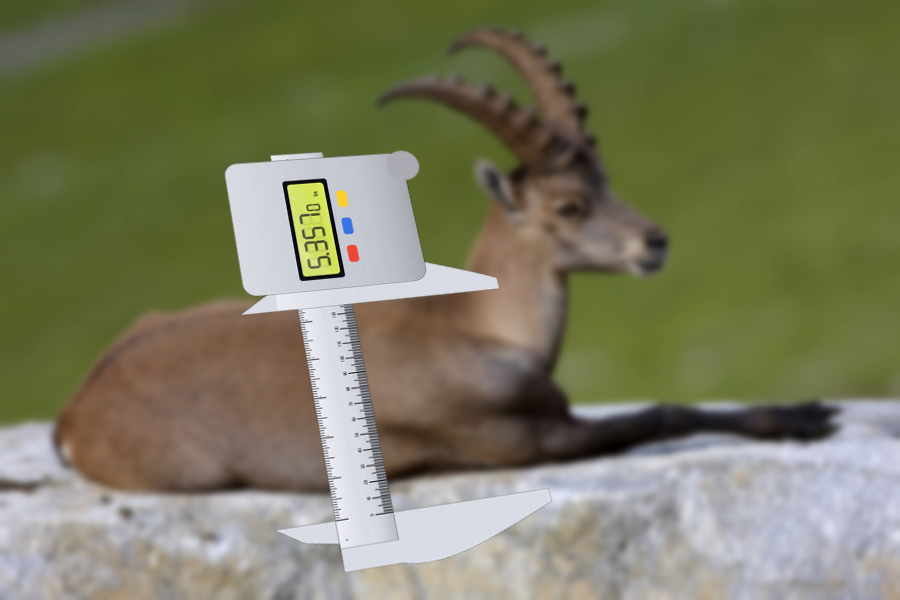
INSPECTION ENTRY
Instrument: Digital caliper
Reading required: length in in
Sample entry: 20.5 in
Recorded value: 5.3570 in
